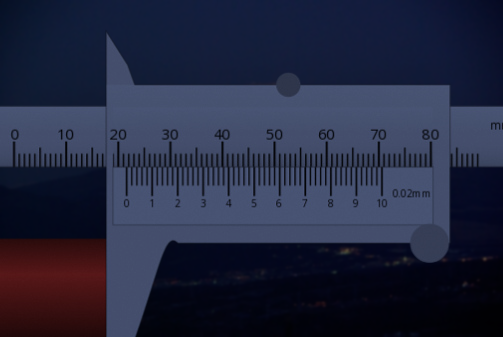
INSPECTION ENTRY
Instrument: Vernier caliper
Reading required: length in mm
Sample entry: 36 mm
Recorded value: 21.6 mm
